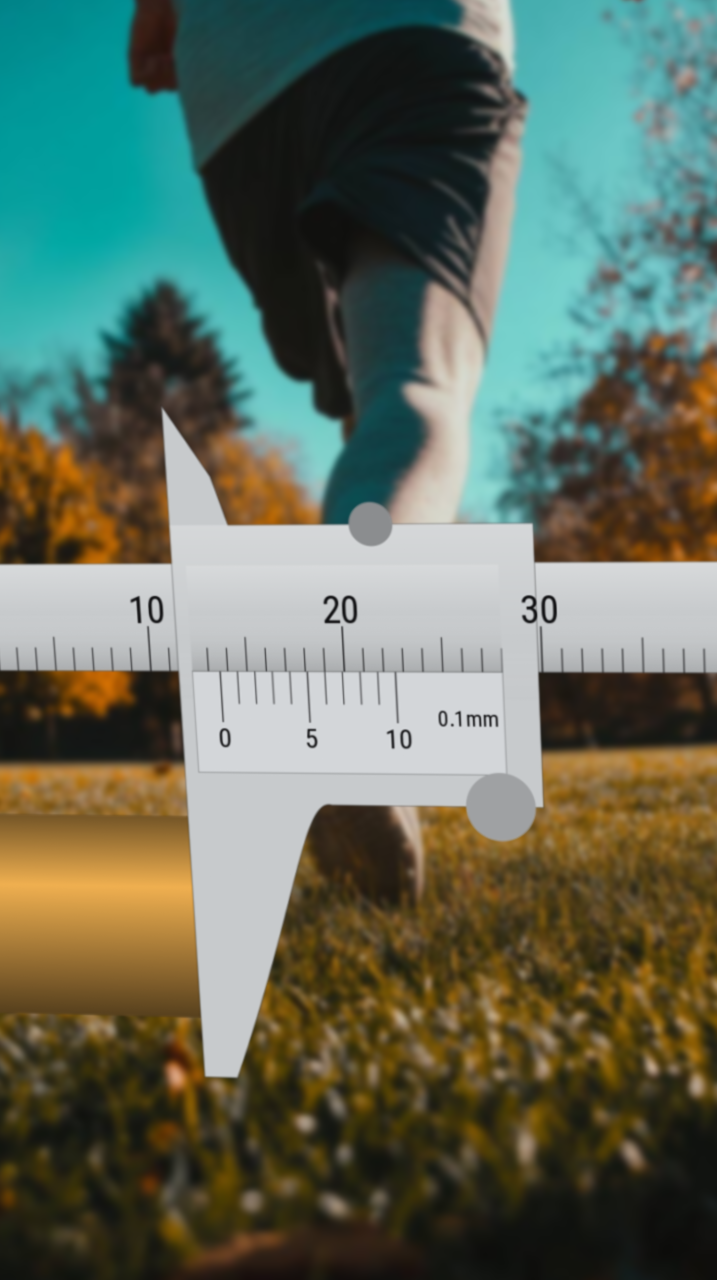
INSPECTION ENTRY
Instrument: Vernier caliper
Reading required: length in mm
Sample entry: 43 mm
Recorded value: 13.6 mm
